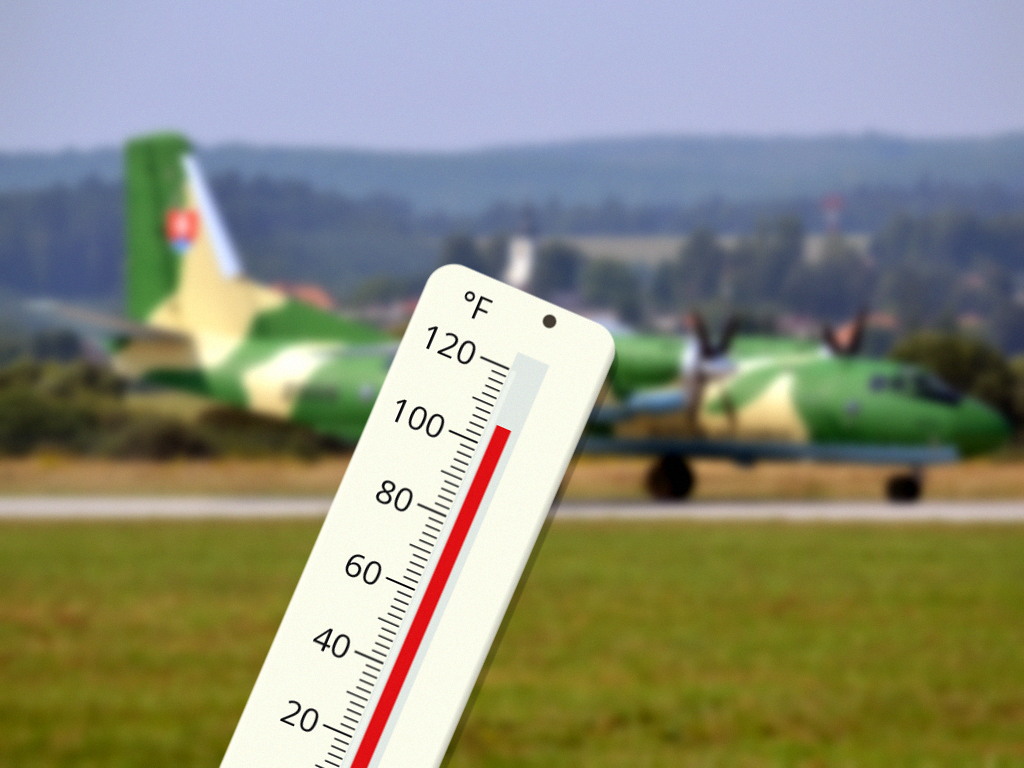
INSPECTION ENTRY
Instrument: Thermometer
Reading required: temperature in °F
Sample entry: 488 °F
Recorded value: 106 °F
